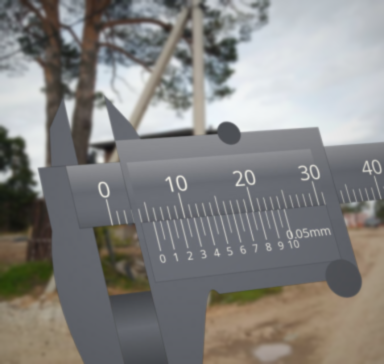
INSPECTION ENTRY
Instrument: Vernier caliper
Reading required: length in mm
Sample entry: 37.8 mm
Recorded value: 5.6 mm
